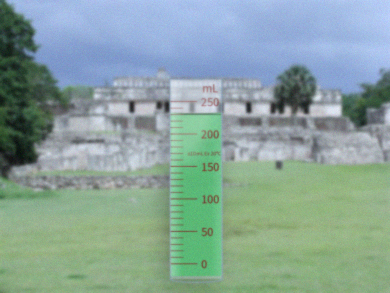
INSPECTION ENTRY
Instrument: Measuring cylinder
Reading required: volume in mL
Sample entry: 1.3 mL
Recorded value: 230 mL
